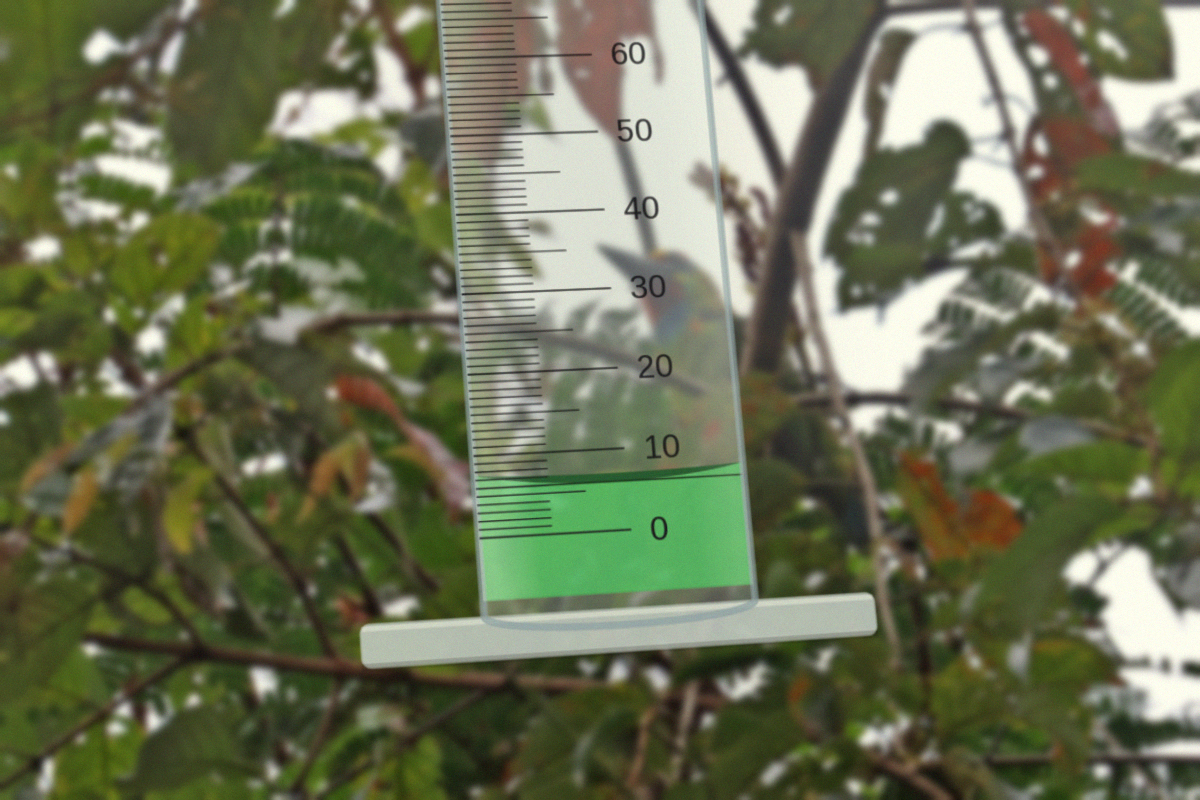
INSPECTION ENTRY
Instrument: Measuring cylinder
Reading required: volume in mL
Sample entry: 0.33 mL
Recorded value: 6 mL
